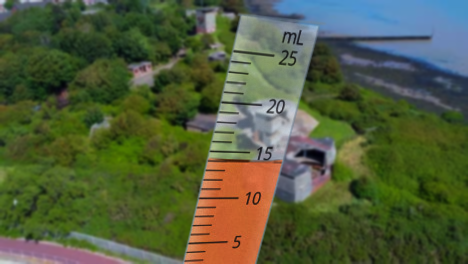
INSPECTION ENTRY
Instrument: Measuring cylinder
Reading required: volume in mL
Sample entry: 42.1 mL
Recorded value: 14 mL
